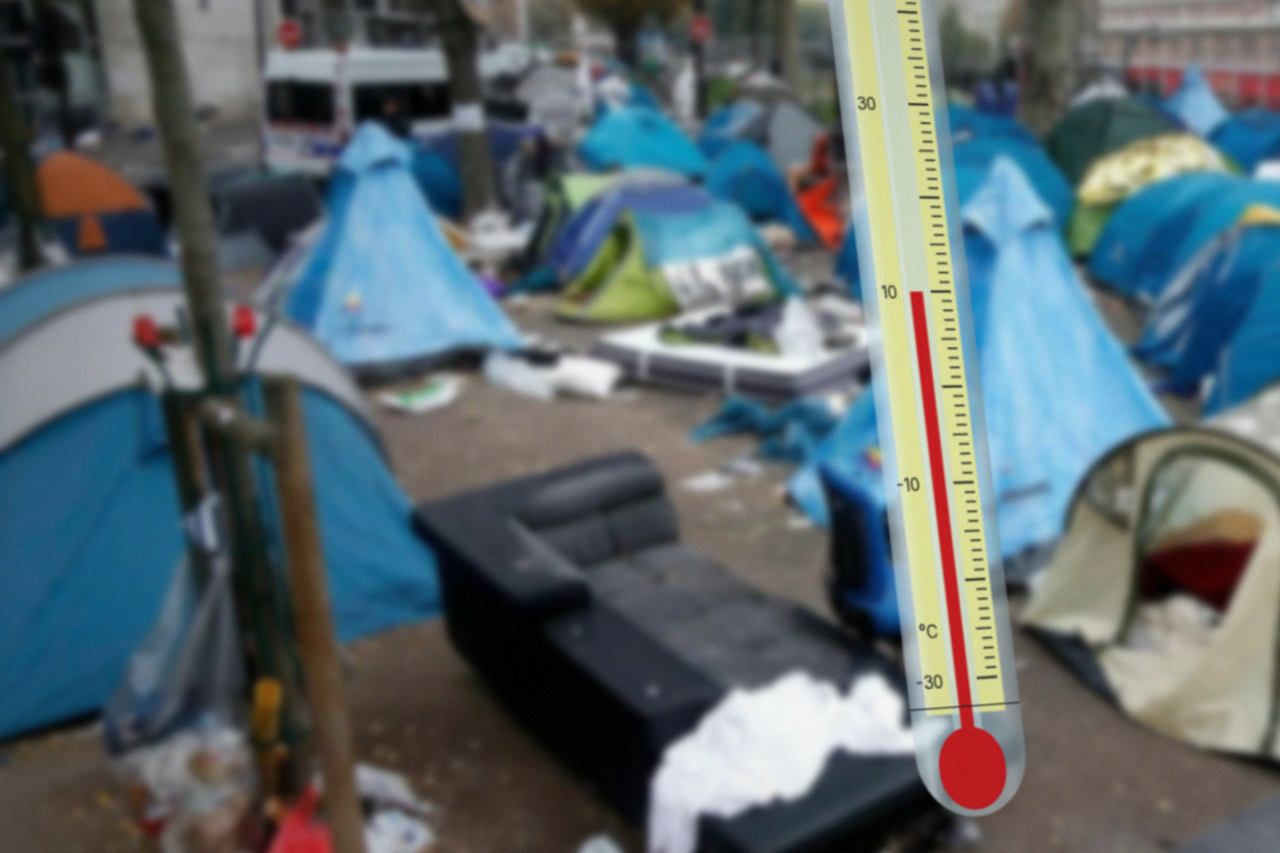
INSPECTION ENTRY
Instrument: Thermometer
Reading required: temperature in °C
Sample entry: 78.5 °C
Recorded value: 10 °C
